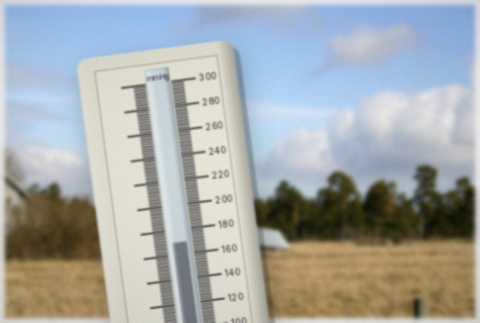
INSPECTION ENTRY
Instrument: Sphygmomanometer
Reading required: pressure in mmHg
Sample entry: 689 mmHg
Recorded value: 170 mmHg
